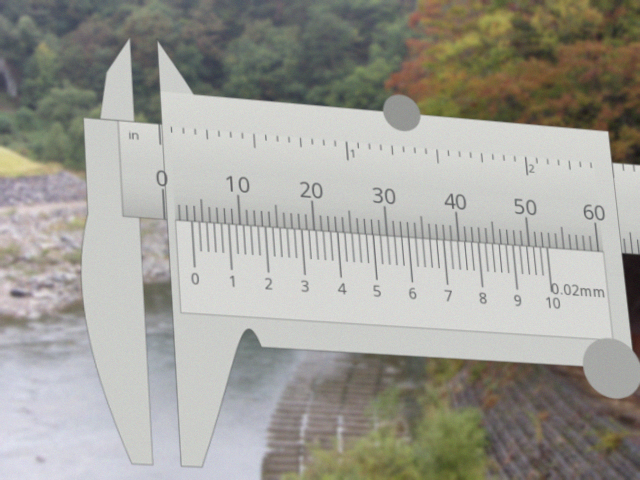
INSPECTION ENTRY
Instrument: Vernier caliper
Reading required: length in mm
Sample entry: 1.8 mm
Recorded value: 3.6 mm
